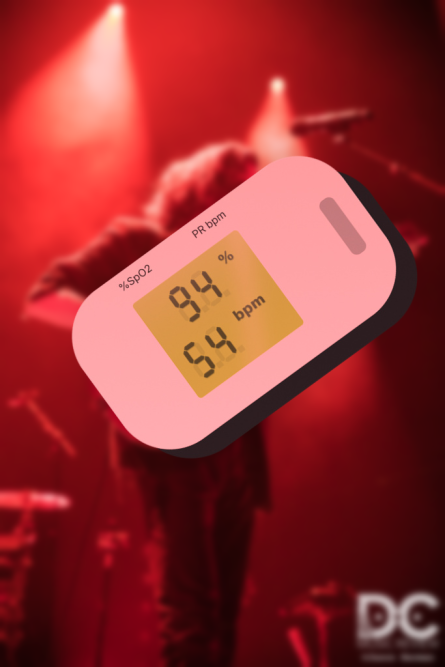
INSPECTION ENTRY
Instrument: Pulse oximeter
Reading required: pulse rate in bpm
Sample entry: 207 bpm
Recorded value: 54 bpm
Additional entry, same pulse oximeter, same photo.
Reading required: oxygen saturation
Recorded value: 94 %
